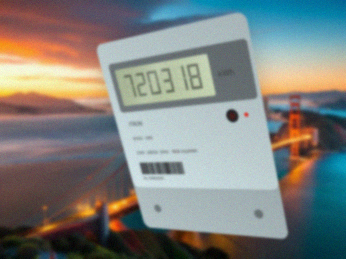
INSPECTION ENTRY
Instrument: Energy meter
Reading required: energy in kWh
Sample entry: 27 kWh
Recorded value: 720318 kWh
